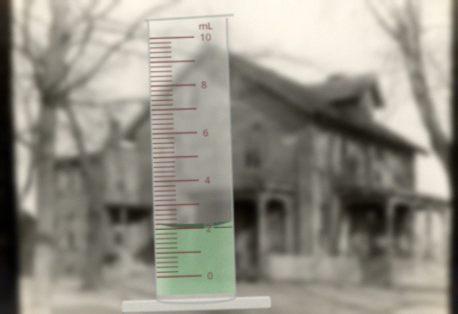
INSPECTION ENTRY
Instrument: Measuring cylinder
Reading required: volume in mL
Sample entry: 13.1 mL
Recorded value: 2 mL
